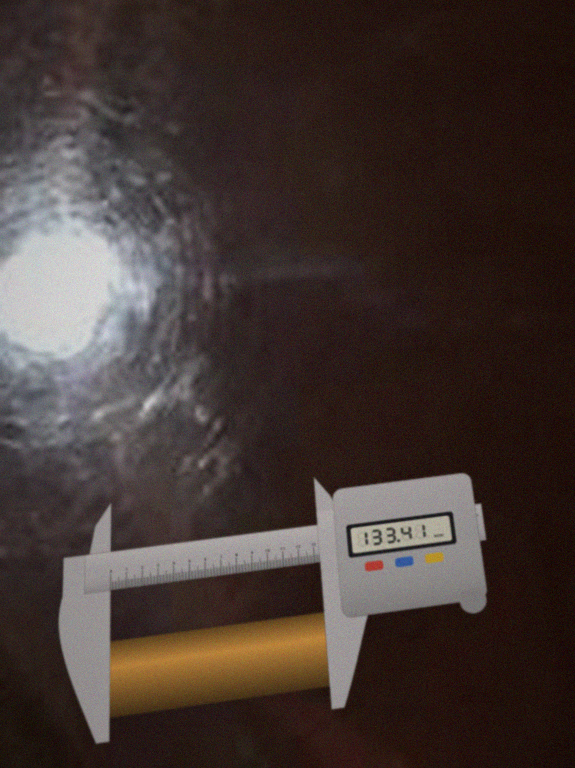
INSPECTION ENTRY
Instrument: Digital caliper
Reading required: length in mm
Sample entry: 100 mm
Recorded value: 133.41 mm
